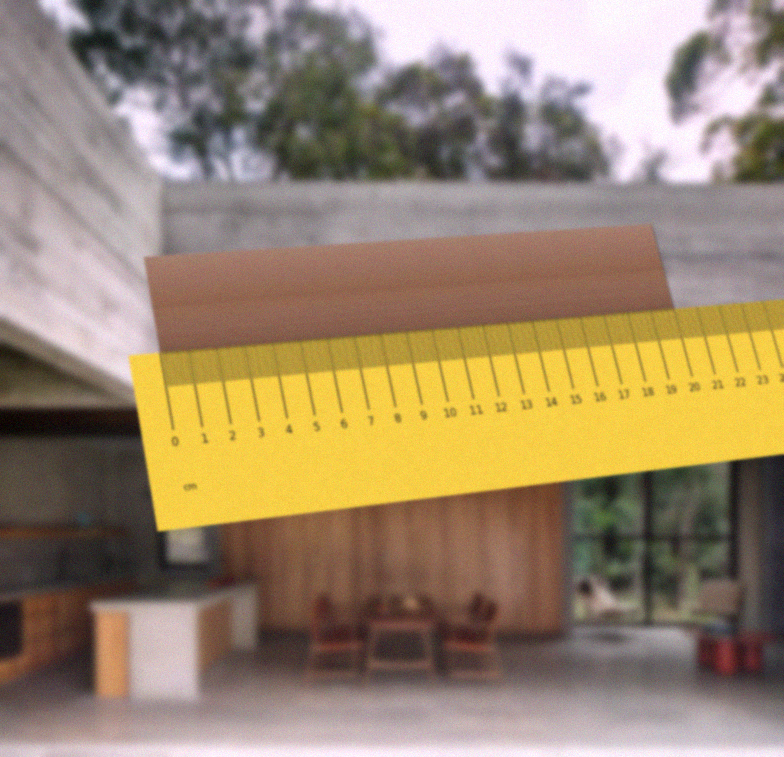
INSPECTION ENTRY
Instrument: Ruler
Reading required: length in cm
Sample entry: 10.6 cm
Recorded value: 20 cm
